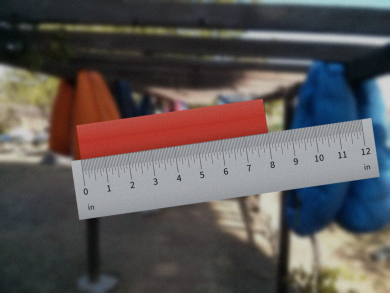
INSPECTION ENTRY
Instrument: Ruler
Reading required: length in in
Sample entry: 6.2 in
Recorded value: 8 in
